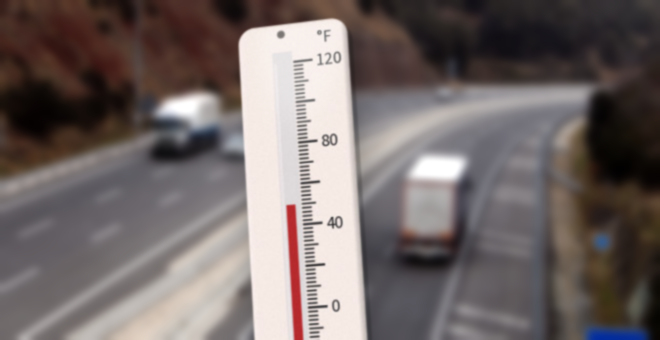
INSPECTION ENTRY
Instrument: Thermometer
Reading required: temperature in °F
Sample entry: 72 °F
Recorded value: 50 °F
